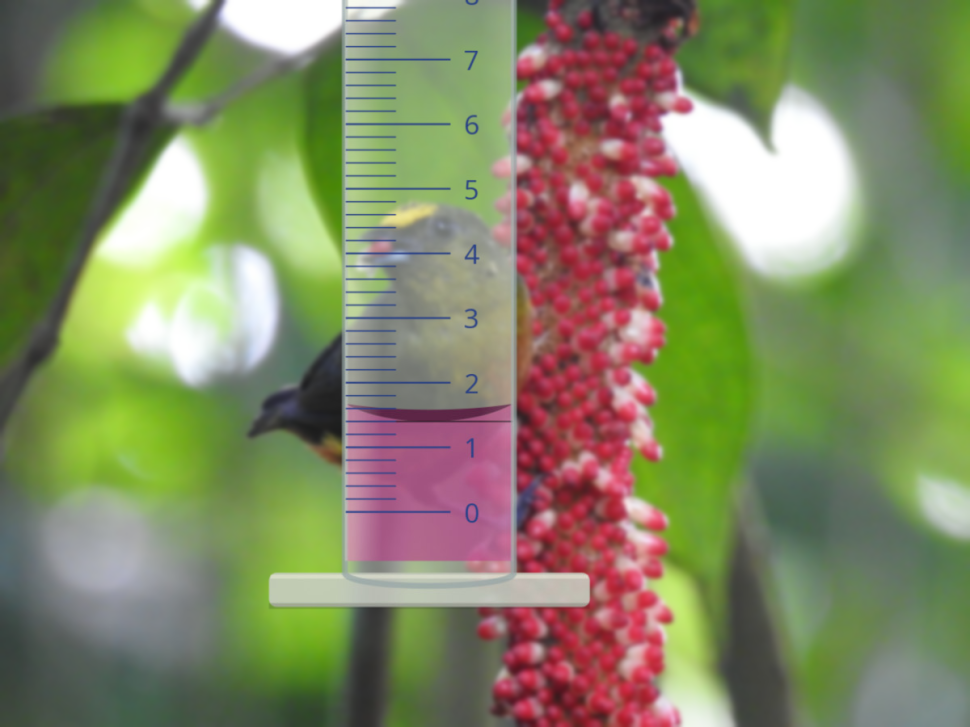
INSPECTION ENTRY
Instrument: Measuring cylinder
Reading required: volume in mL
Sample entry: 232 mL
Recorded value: 1.4 mL
